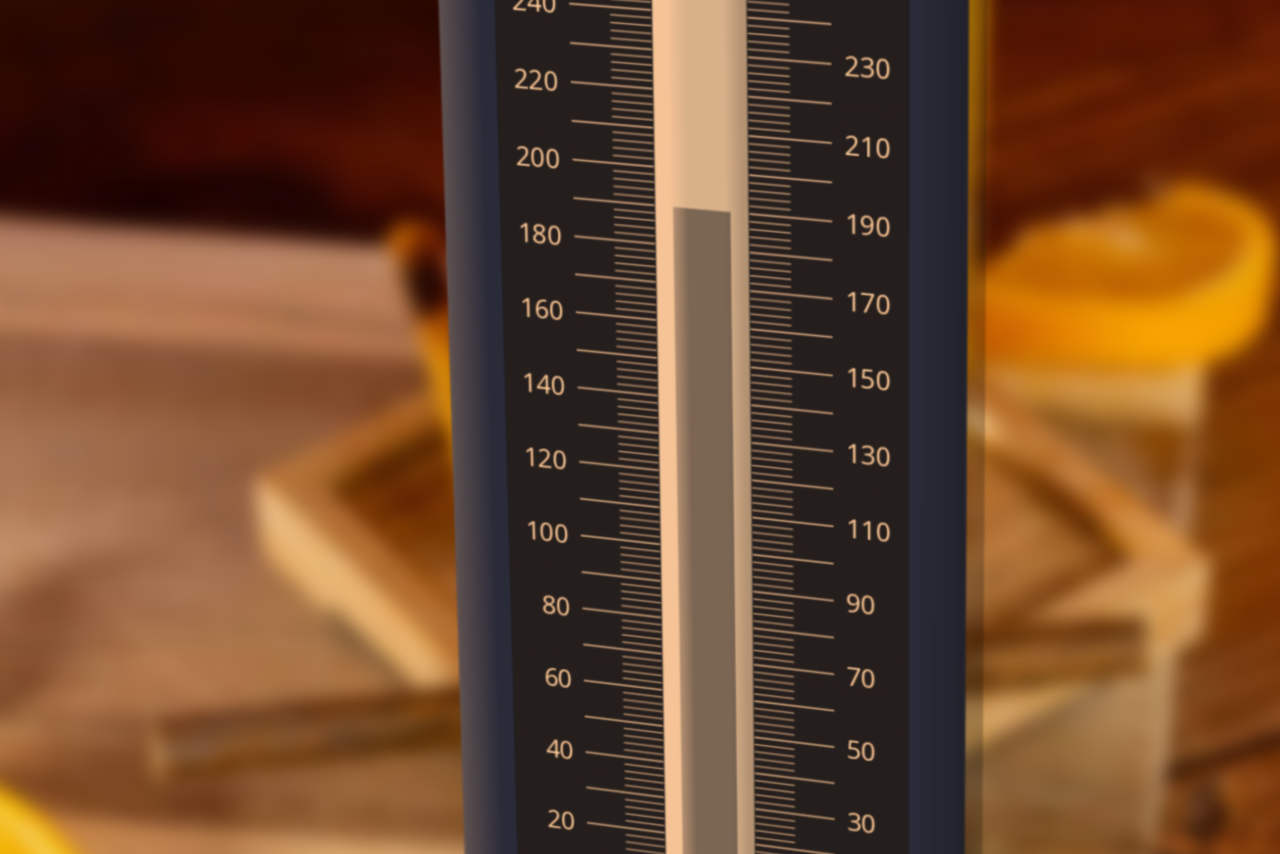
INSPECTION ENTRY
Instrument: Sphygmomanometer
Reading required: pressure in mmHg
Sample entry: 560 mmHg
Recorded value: 190 mmHg
